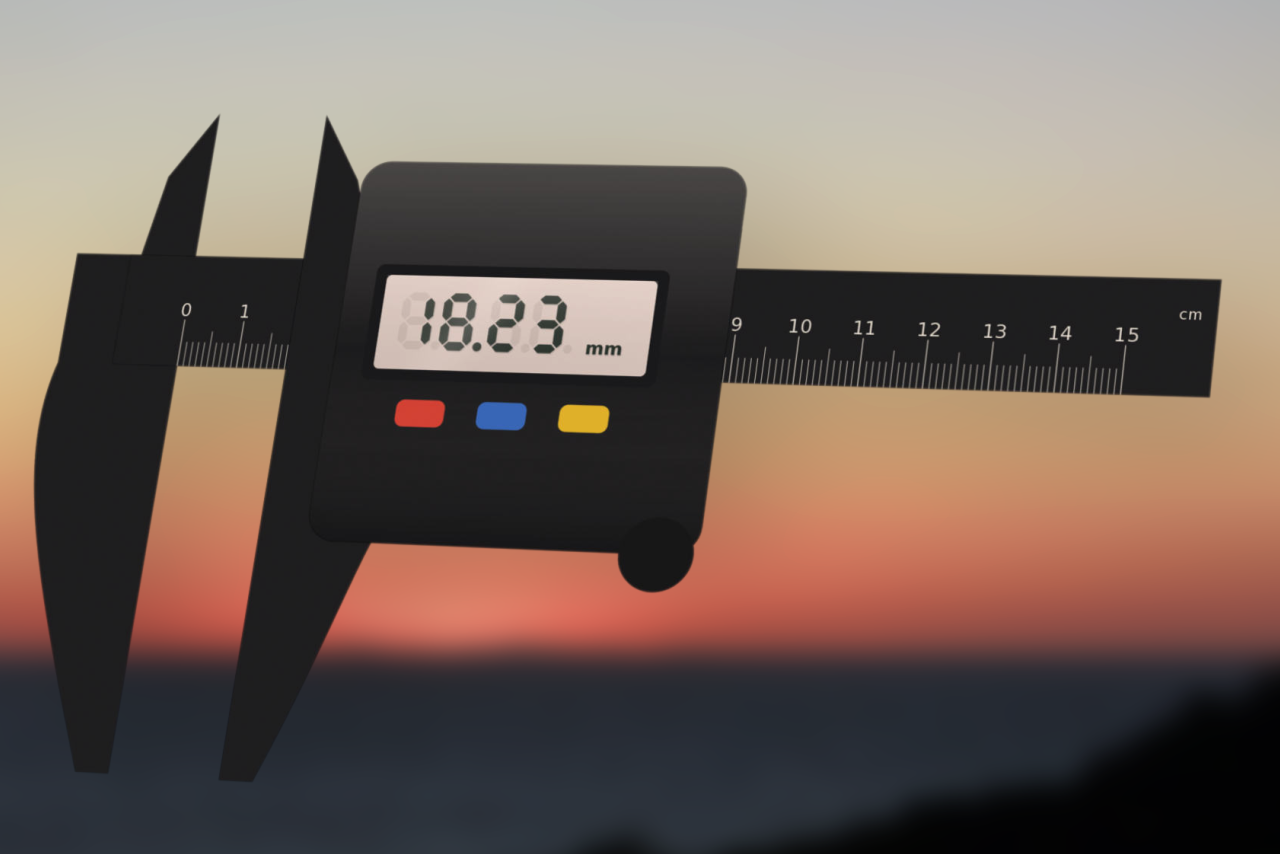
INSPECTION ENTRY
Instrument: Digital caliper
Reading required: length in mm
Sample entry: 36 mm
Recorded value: 18.23 mm
